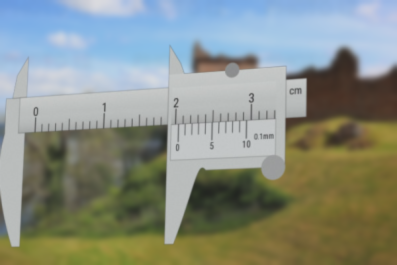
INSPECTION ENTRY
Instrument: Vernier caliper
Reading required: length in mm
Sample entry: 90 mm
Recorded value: 20.4 mm
